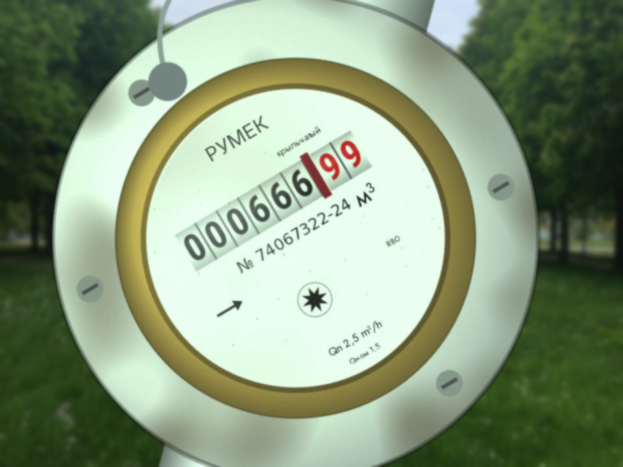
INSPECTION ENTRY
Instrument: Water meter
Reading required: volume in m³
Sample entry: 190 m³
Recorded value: 666.99 m³
